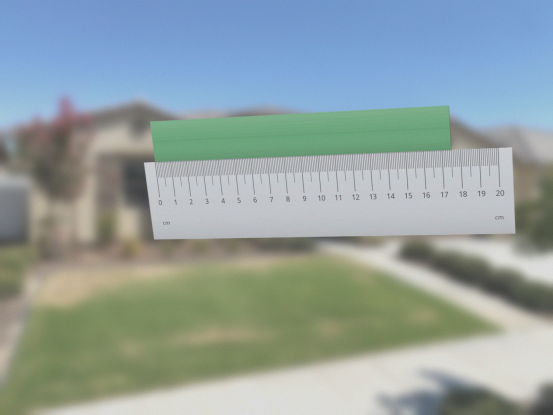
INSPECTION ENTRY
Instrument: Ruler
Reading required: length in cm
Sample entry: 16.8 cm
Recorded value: 17.5 cm
